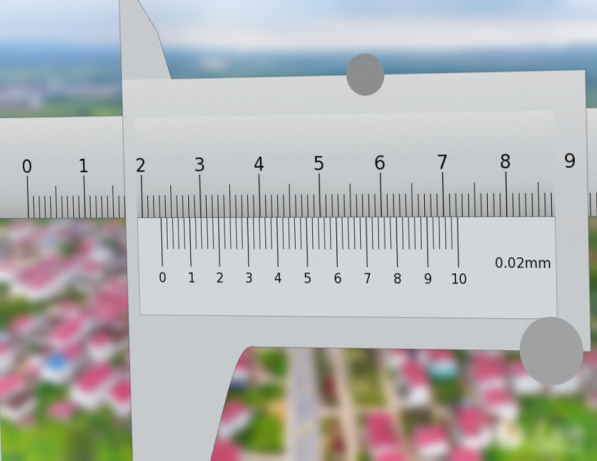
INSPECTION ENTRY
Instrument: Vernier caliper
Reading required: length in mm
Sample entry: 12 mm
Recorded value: 23.2 mm
